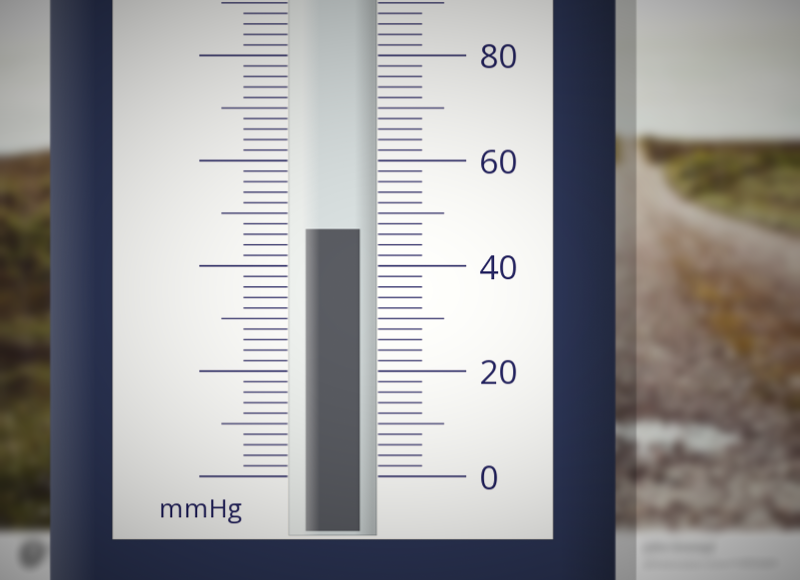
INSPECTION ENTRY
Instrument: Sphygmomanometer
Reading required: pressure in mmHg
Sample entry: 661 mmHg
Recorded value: 47 mmHg
